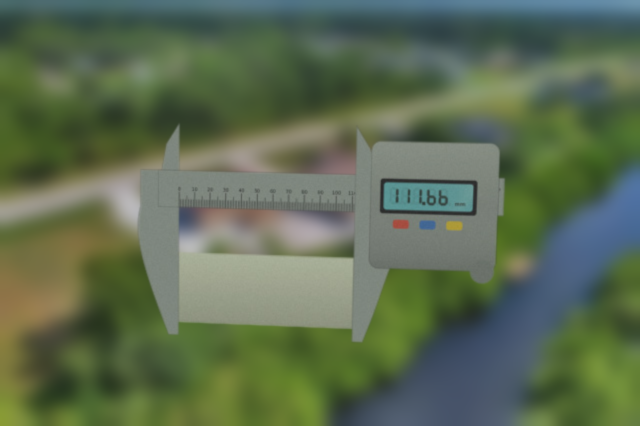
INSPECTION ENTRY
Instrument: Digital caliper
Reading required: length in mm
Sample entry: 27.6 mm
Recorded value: 111.66 mm
